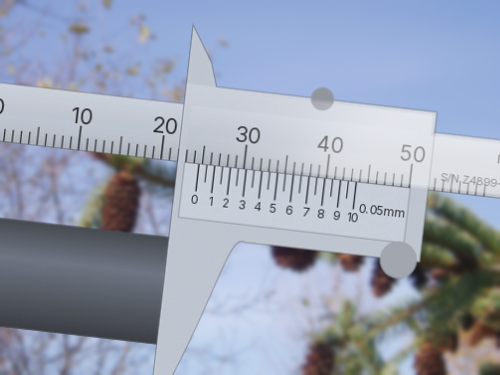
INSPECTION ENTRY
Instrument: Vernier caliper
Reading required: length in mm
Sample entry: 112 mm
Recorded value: 24.6 mm
